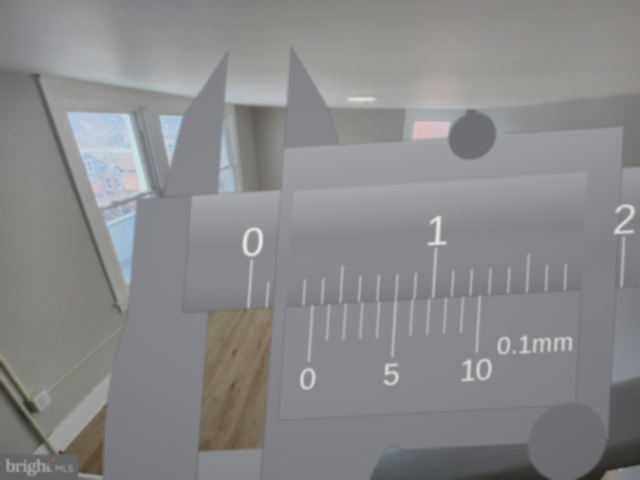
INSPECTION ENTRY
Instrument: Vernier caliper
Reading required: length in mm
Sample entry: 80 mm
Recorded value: 3.5 mm
